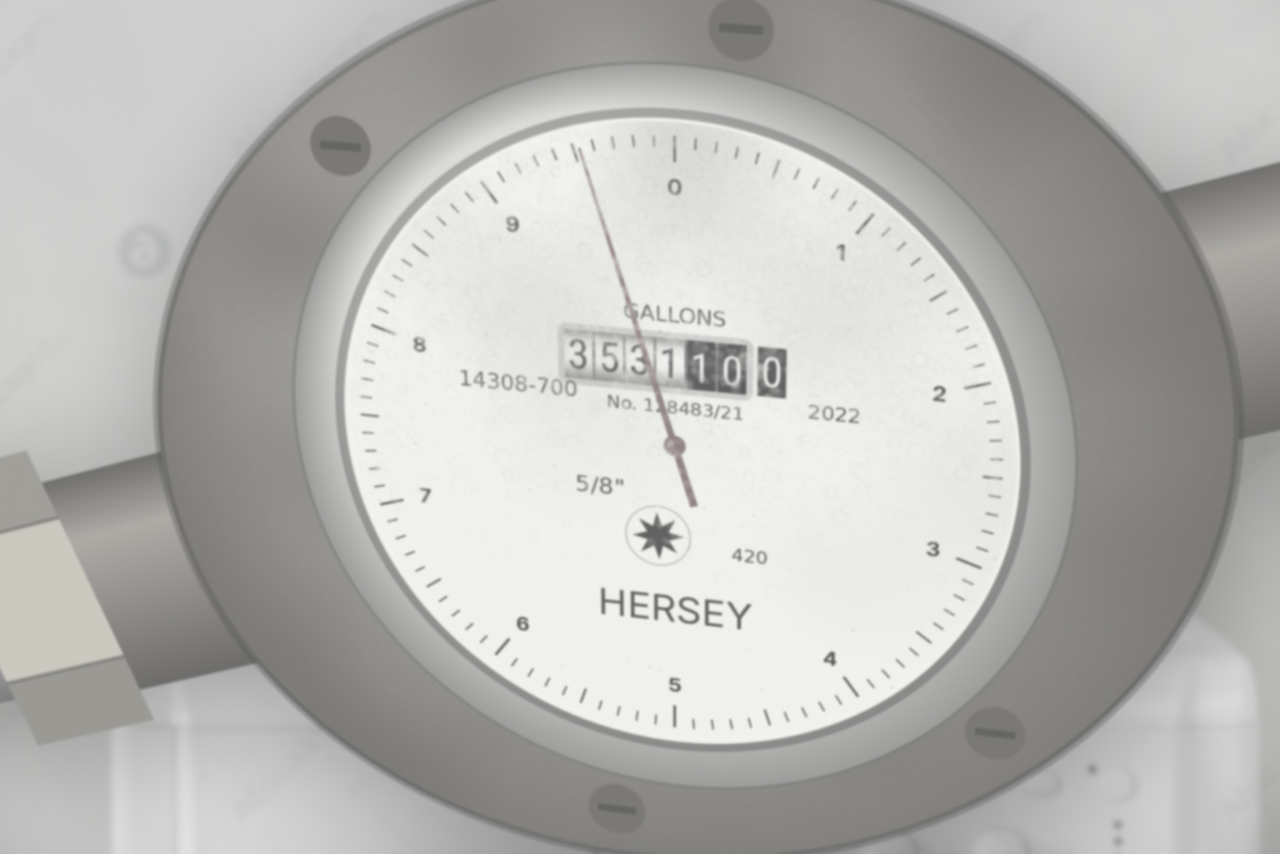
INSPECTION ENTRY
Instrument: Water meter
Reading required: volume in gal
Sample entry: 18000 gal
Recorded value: 3531099.5 gal
